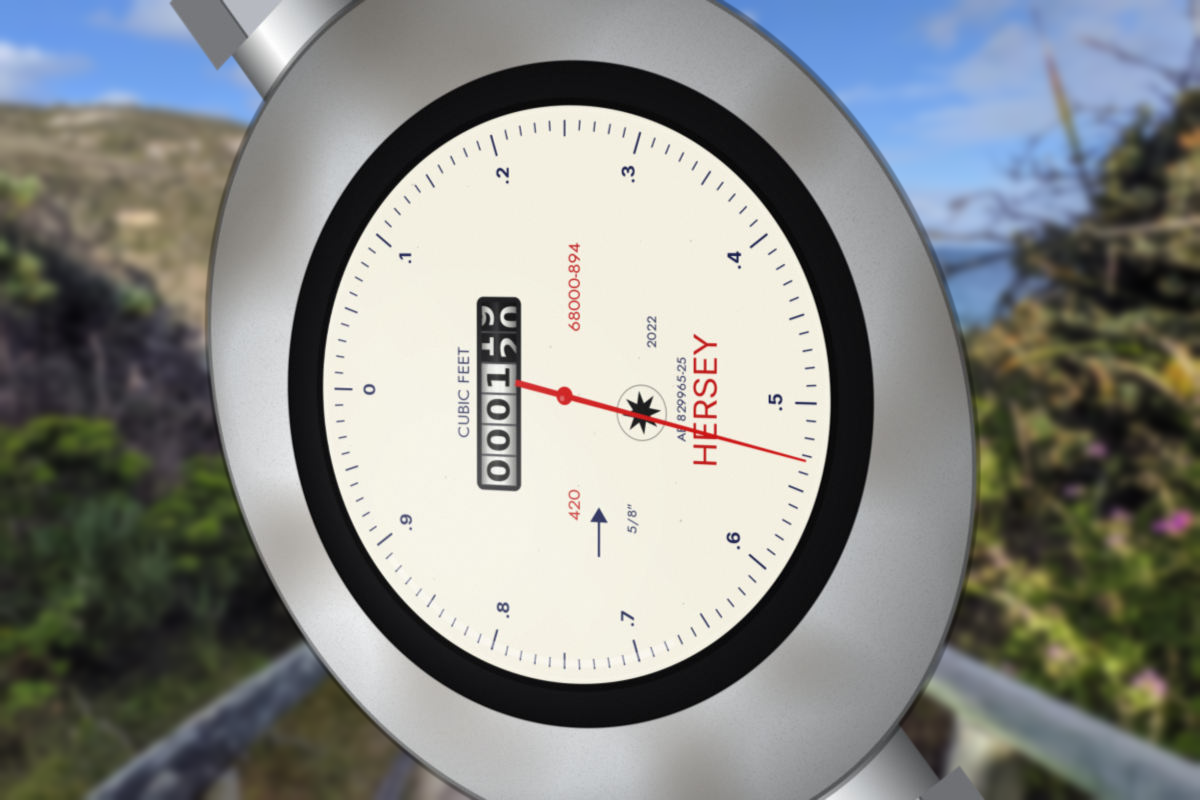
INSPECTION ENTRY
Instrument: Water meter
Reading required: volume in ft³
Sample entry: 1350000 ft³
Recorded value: 119.53 ft³
